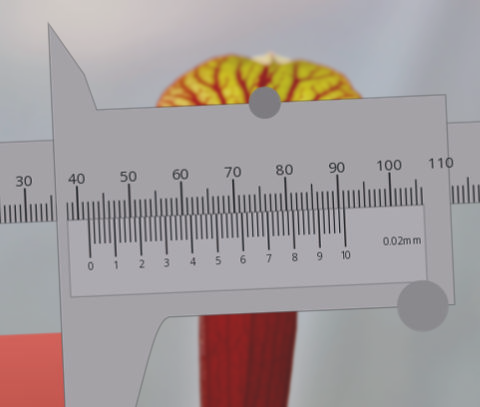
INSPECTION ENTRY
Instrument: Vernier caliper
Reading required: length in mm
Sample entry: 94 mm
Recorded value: 42.0 mm
